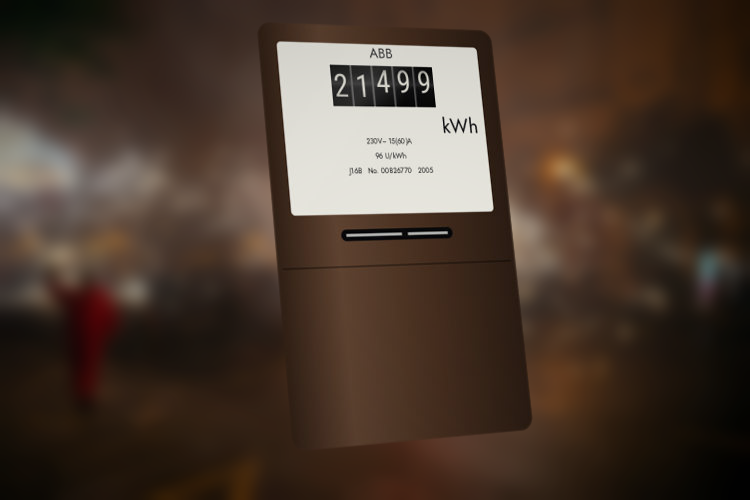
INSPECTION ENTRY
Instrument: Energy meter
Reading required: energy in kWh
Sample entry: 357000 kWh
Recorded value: 21499 kWh
